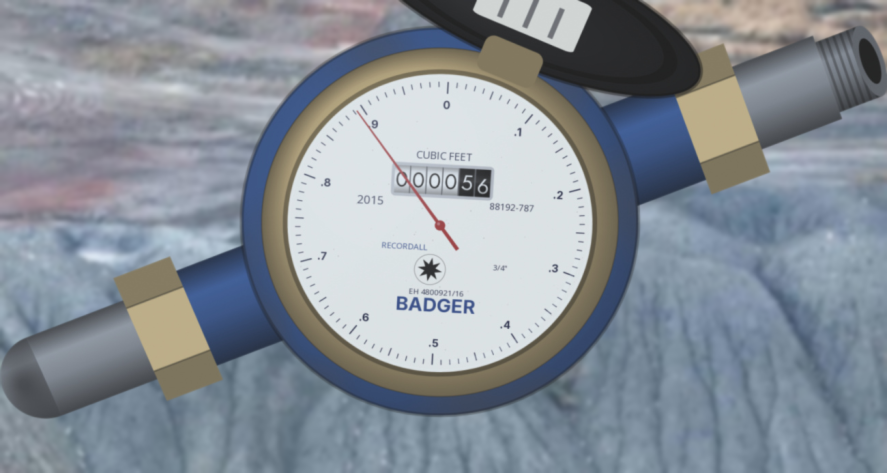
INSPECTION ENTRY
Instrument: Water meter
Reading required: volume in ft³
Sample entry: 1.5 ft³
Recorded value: 55.89 ft³
